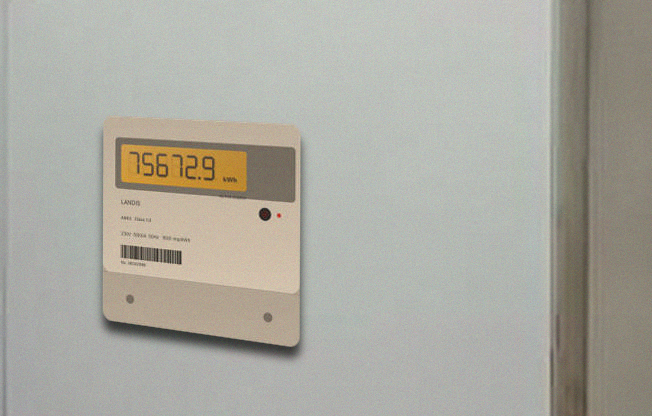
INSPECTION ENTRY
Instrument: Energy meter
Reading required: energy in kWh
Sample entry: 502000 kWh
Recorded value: 75672.9 kWh
